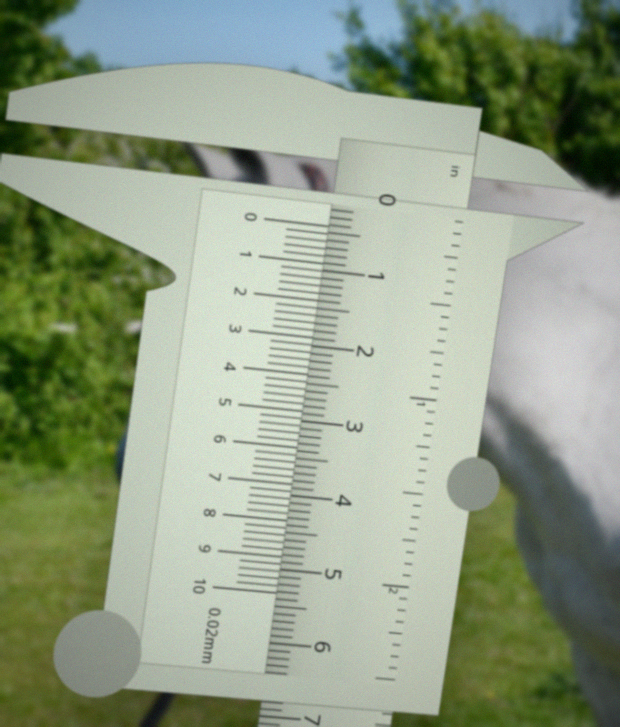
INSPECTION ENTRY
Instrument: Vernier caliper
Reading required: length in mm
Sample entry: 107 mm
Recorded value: 4.2 mm
